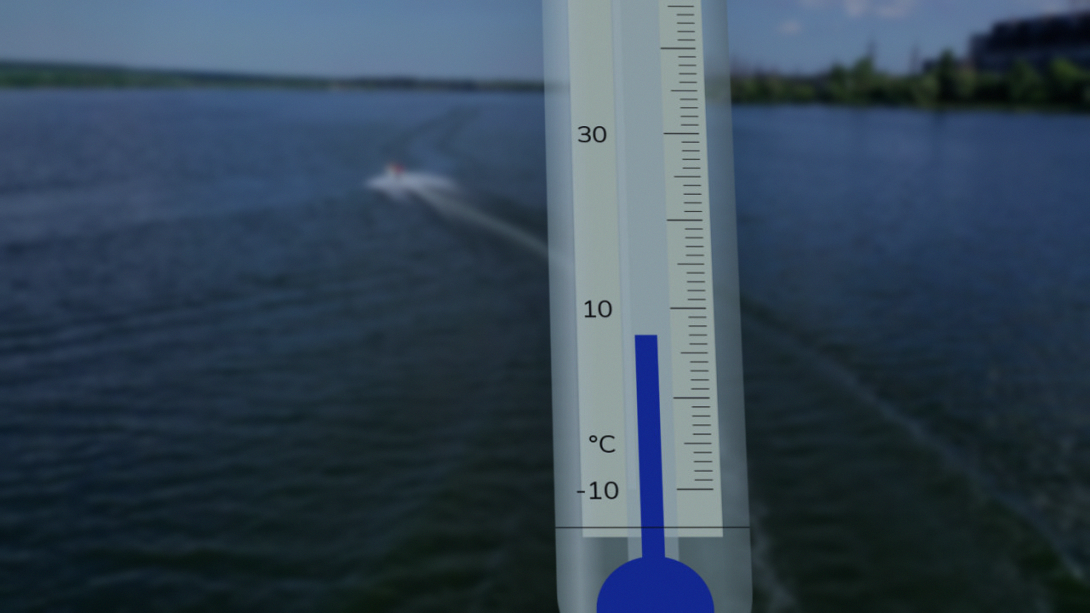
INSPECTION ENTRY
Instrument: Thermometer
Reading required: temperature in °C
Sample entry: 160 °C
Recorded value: 7 °C
